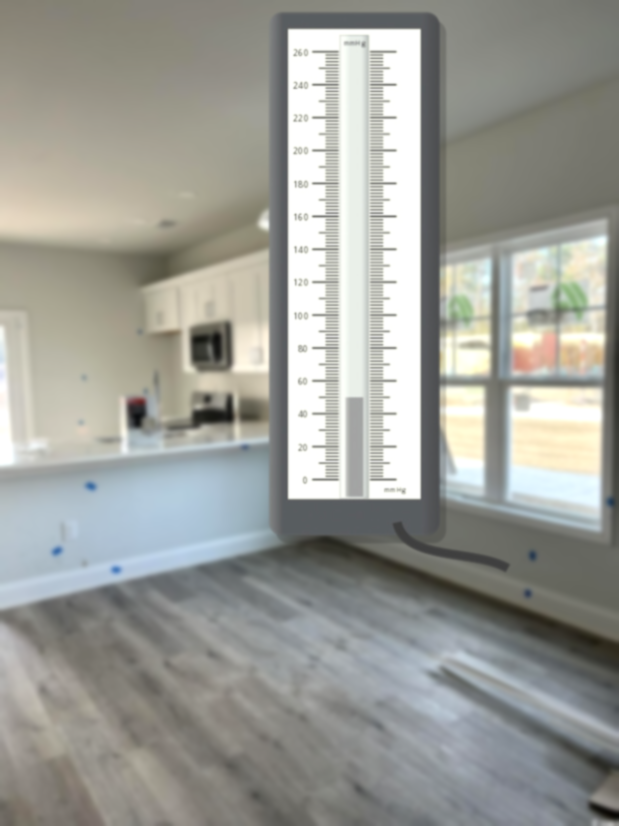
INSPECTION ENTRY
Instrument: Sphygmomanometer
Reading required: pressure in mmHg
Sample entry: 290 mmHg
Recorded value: 50 mmHg
